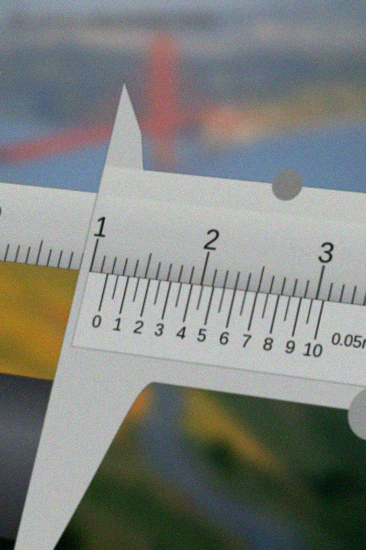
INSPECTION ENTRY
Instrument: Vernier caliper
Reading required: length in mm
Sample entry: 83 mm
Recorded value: 11.6 mm
